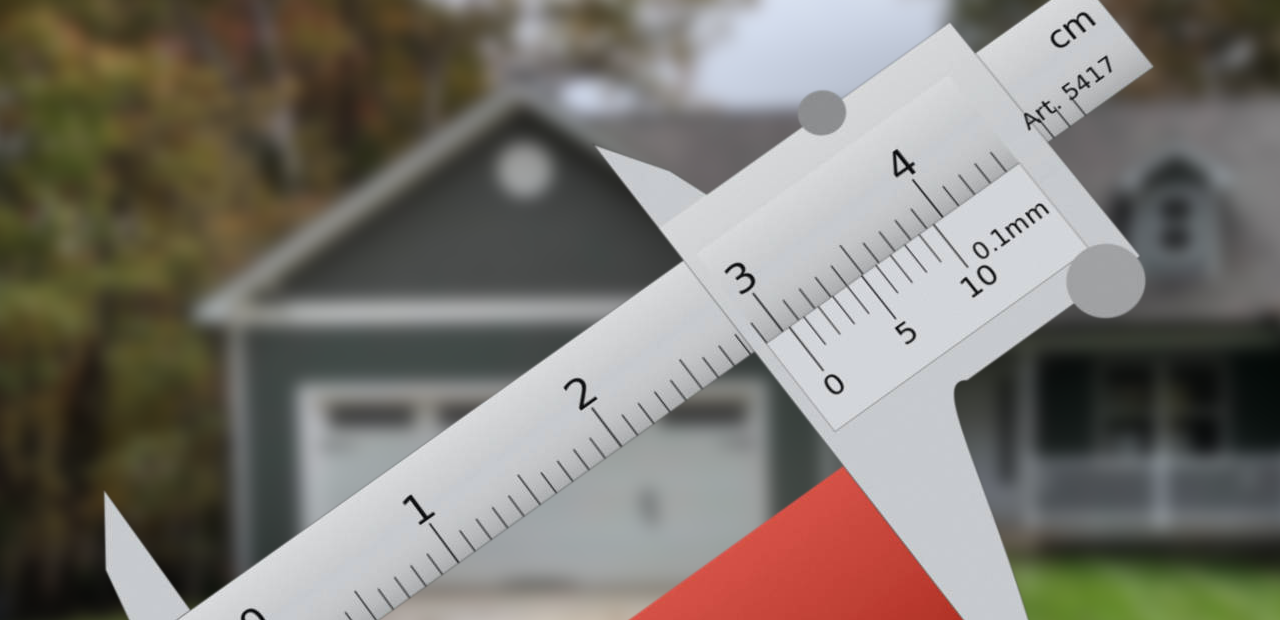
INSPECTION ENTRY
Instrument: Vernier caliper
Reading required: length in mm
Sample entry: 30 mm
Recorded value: 30.4 mm
